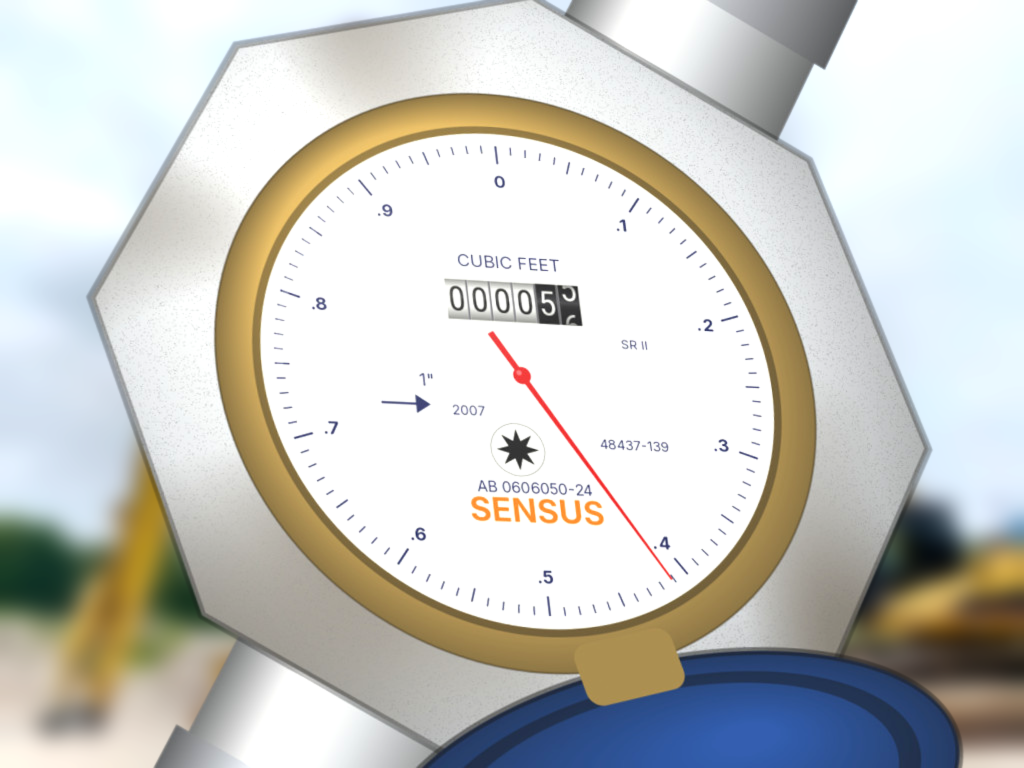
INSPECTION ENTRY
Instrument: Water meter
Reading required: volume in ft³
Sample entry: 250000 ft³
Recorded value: 55.41 ft³
